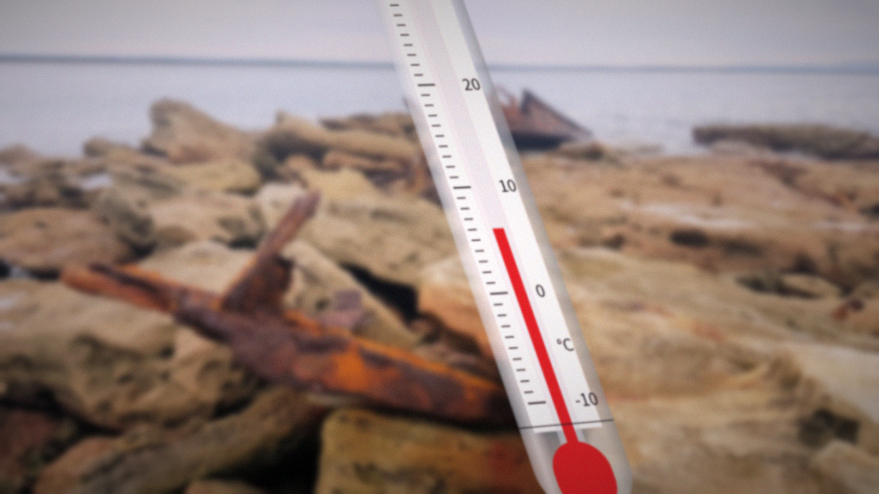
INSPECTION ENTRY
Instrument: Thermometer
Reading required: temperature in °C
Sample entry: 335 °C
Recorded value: 6 °C
